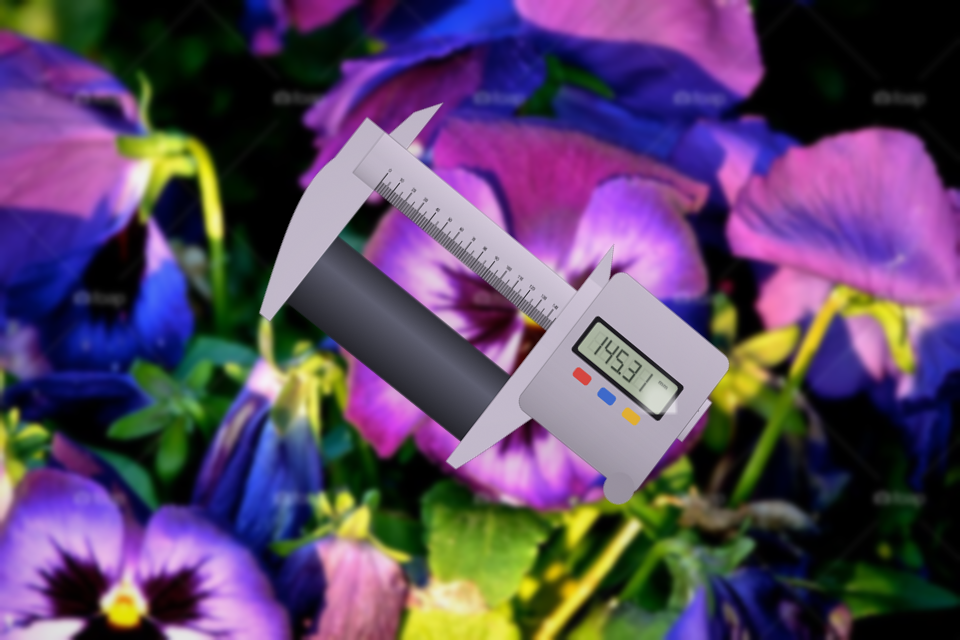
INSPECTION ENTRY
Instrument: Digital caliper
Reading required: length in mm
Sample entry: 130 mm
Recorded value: 145.31 mm
